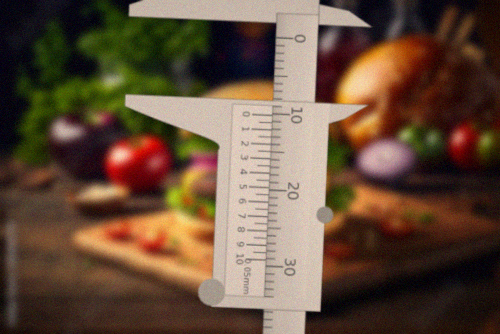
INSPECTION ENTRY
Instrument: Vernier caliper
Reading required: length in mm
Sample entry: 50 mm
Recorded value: 10.2 mm
